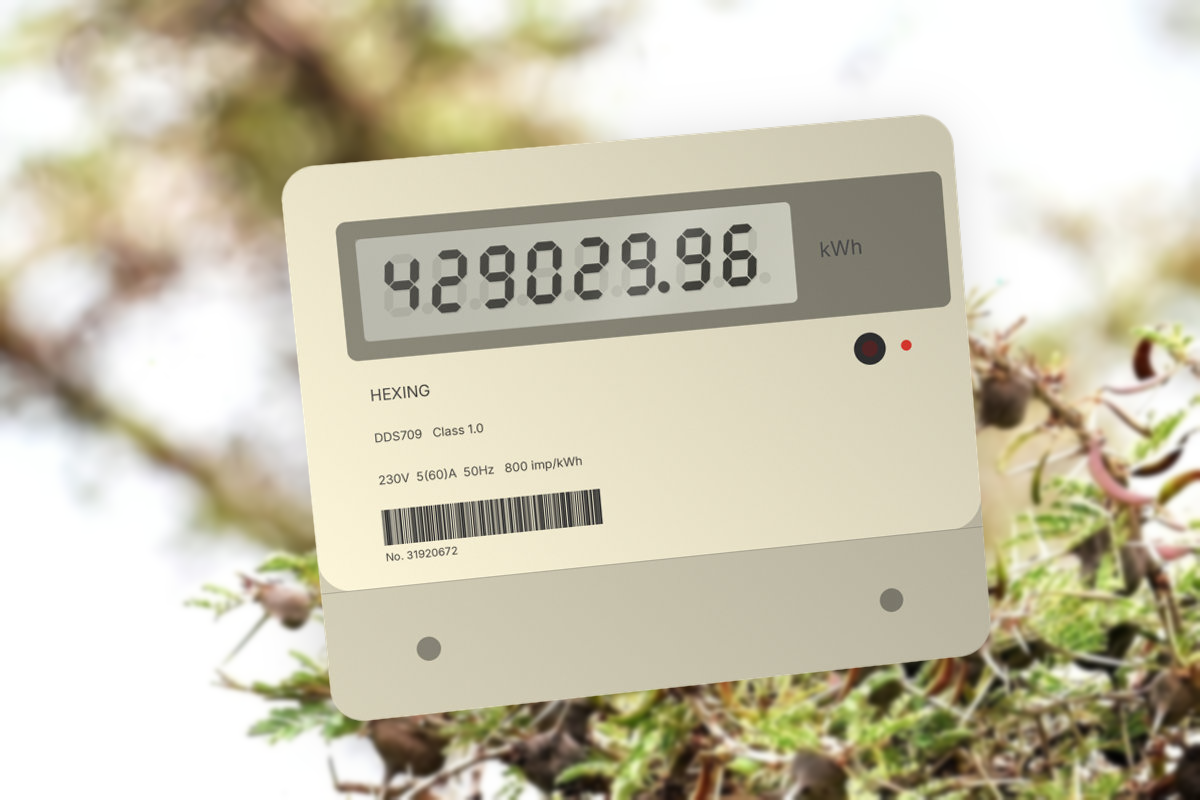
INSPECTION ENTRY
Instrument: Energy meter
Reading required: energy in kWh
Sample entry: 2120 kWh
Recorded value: 429029.96 kWh
